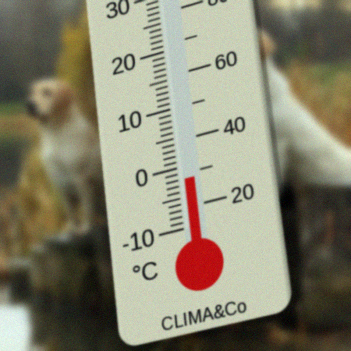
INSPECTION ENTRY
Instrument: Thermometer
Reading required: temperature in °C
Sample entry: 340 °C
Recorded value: -2 °C
